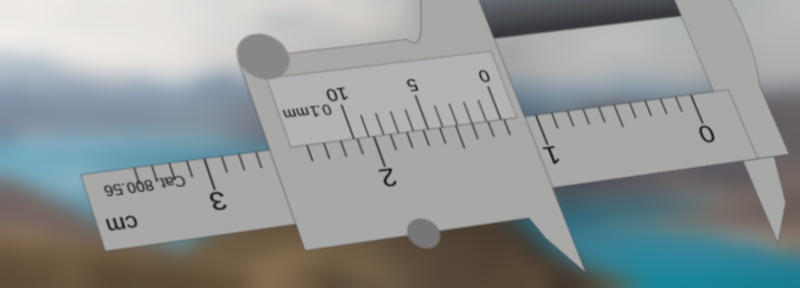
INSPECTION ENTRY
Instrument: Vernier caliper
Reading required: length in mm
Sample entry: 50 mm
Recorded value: 12.2 mm
